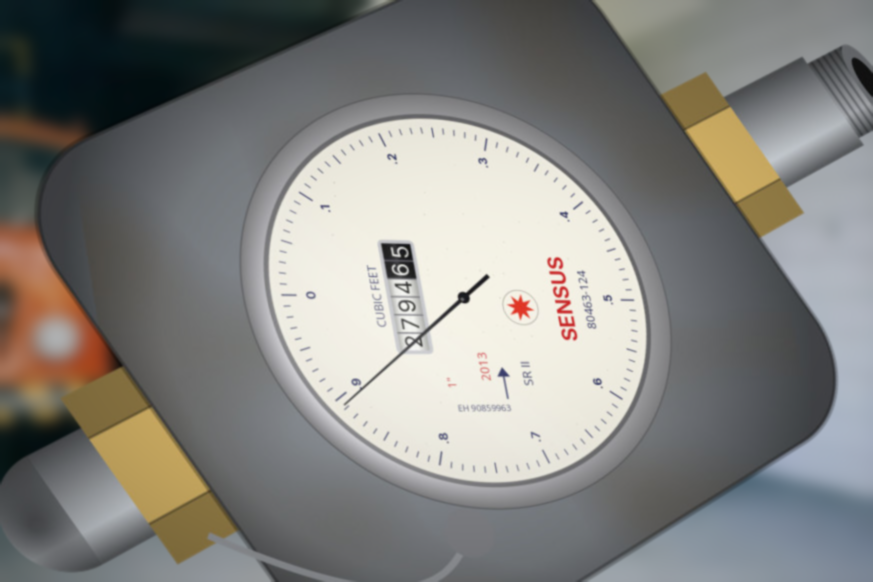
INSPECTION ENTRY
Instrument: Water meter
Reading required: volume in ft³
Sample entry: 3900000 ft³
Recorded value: 279464.89 ft³
